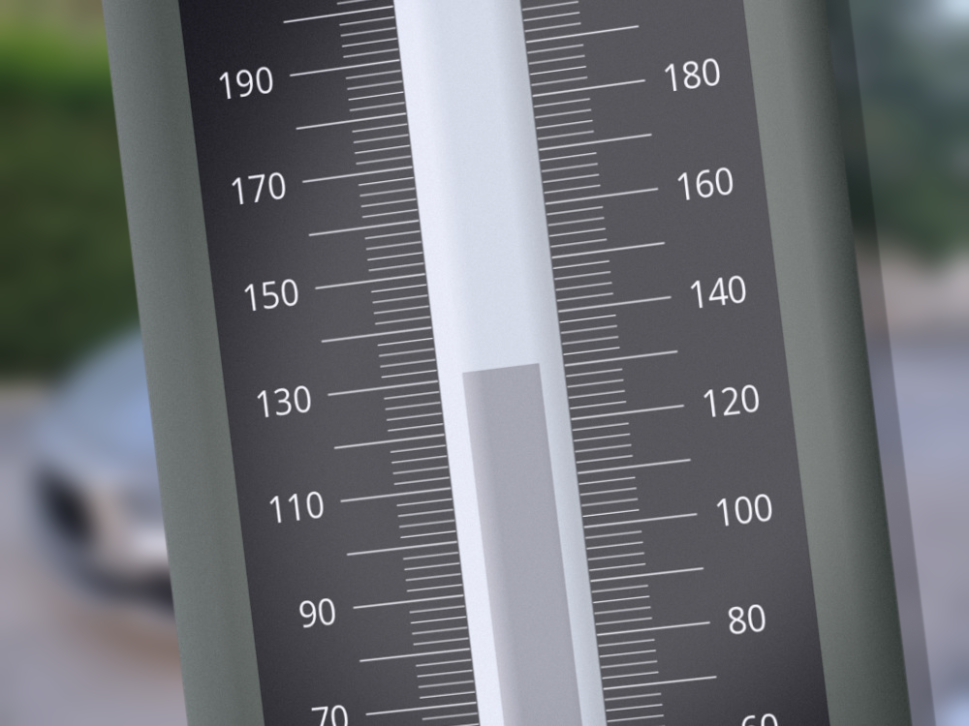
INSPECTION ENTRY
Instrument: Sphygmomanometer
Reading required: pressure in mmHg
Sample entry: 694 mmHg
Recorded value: 131 mmHg
